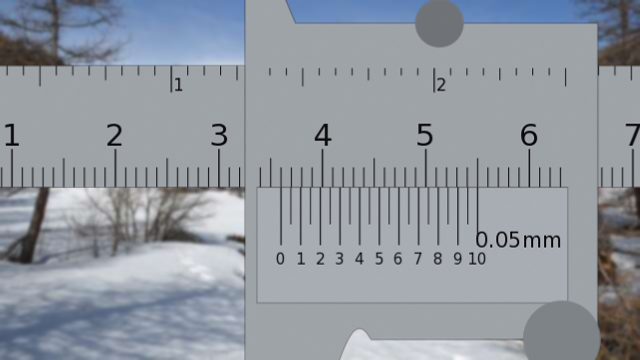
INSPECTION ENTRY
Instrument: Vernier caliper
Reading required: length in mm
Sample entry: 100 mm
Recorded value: 36.0 mm
